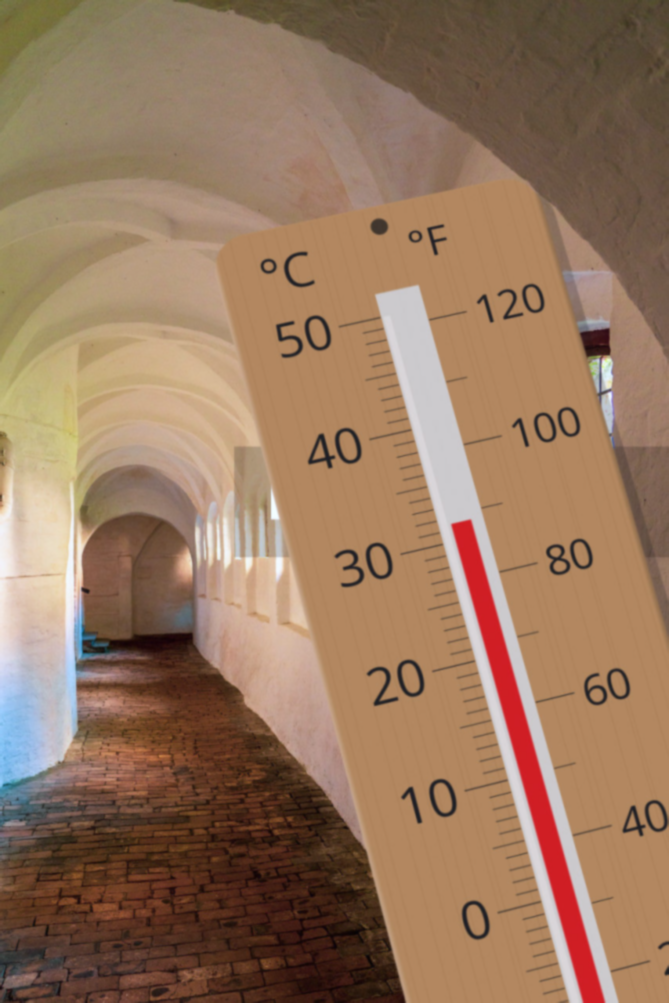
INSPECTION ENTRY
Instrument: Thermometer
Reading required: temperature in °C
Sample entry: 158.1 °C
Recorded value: 31.5 °C
